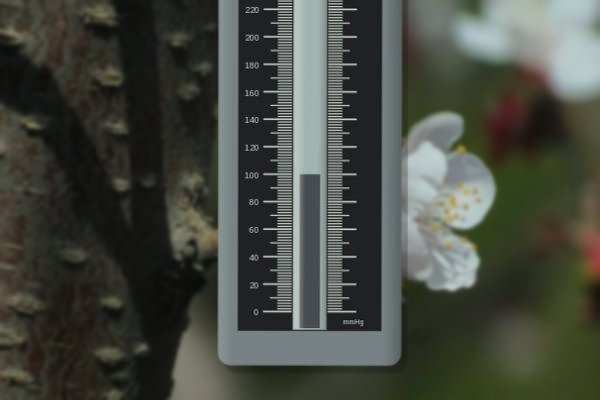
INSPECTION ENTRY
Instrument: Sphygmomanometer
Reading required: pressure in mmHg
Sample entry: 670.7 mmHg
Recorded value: 100 mmHg
